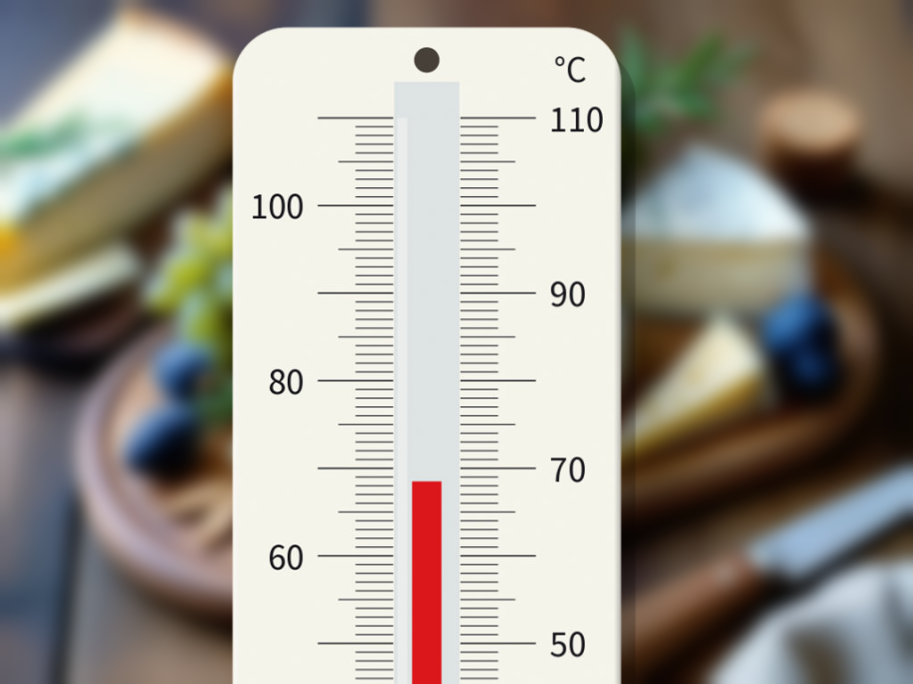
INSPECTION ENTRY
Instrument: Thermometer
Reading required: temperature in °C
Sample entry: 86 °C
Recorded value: 68.5 °C
